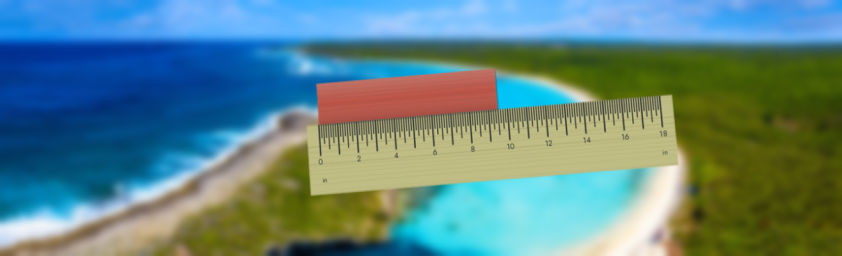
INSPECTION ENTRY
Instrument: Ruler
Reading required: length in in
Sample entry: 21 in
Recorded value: 9.5 in
